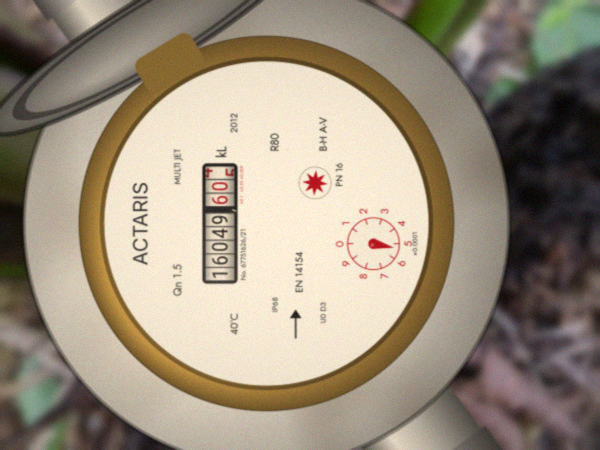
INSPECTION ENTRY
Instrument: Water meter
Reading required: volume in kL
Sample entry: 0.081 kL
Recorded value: 16049.6045 kL
